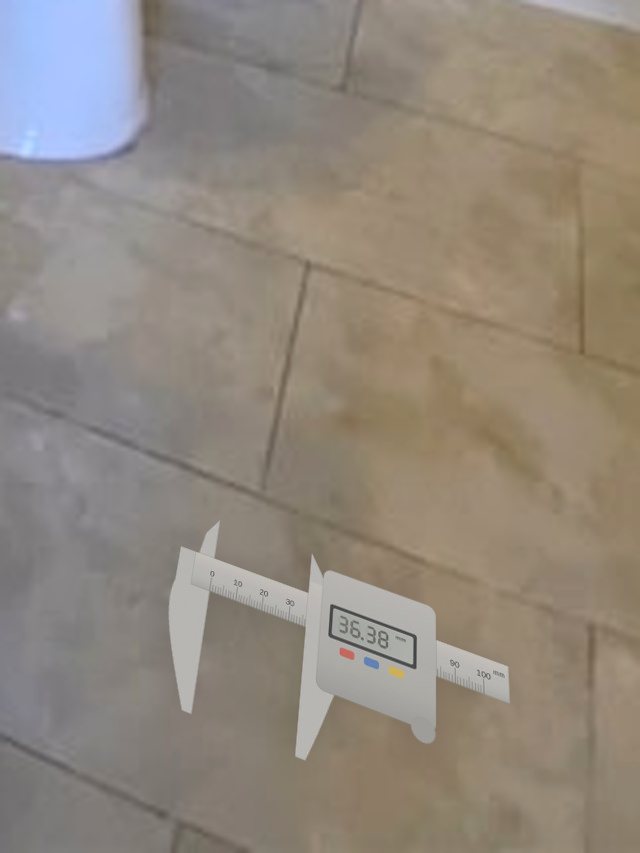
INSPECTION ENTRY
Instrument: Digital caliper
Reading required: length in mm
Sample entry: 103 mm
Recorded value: 36.38 mm
